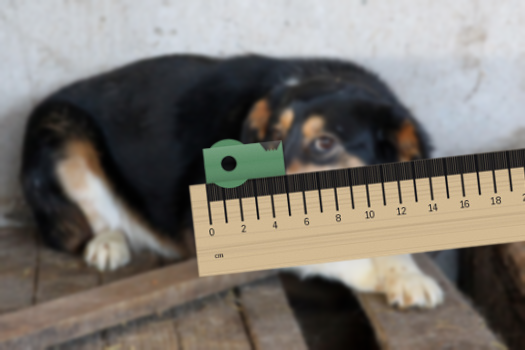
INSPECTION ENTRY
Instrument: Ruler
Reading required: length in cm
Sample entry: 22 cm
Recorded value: 5 cm
